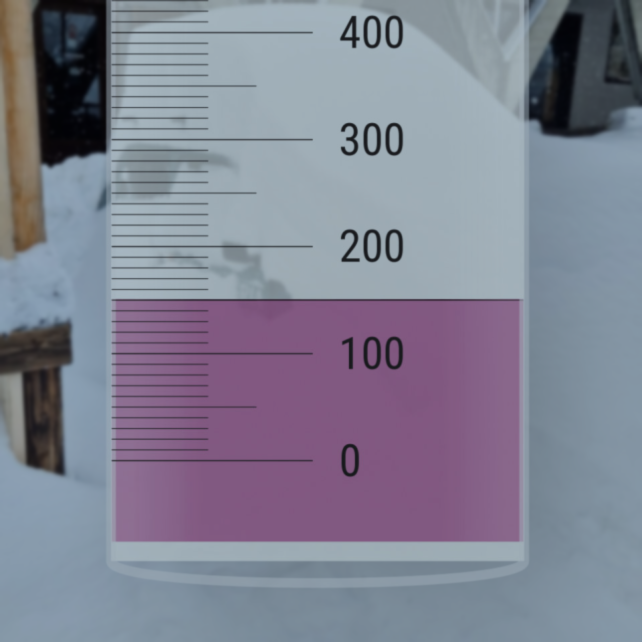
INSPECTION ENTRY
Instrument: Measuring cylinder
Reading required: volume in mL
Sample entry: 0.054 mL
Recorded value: 150 mL
